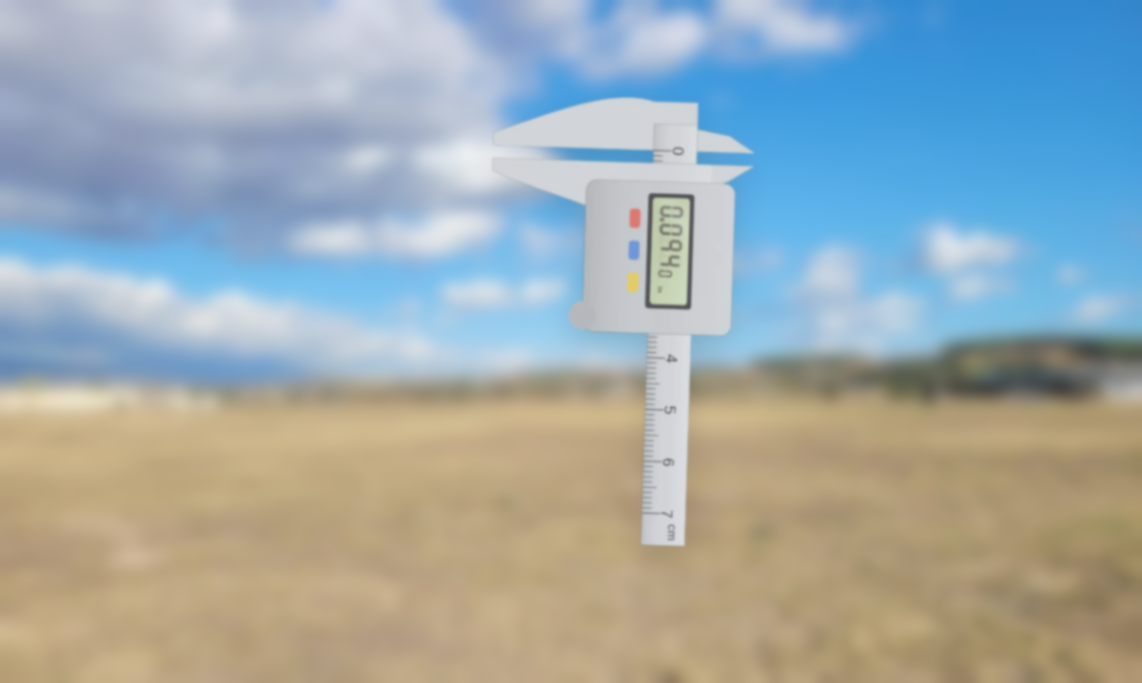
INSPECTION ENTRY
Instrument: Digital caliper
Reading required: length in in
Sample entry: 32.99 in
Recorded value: 0.0940 in
